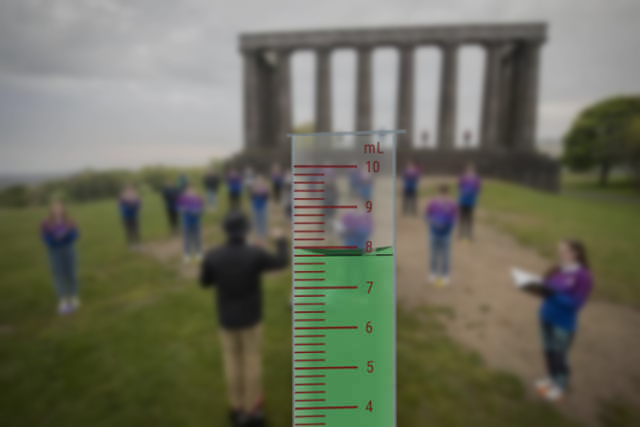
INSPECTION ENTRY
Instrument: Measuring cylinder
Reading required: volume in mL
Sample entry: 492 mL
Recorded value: 7.8 mL
